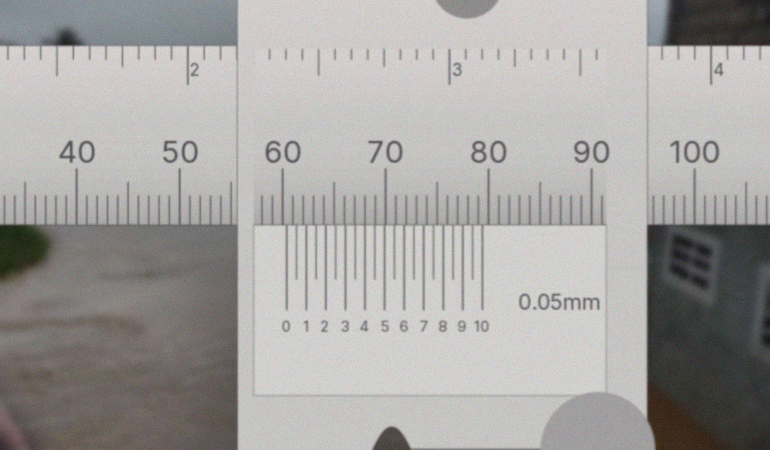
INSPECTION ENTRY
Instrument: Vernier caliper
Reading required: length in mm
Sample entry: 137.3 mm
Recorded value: 60.4 mm
